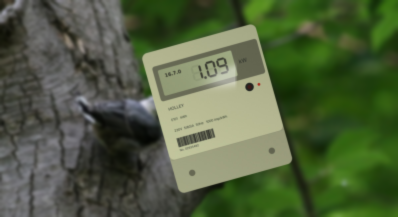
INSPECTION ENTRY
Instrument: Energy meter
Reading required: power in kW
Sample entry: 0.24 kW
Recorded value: 1.09 kW
